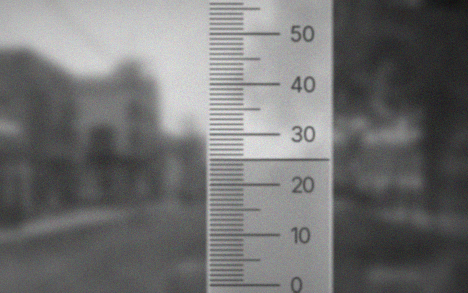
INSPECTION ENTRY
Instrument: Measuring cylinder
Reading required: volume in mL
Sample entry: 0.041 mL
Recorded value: 25 mL
